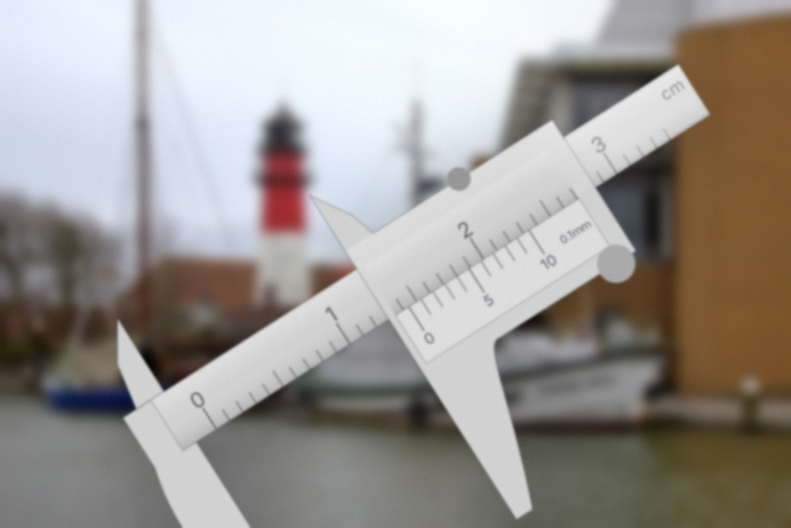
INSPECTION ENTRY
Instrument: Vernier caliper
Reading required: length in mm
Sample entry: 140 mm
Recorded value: 14.4 mm
